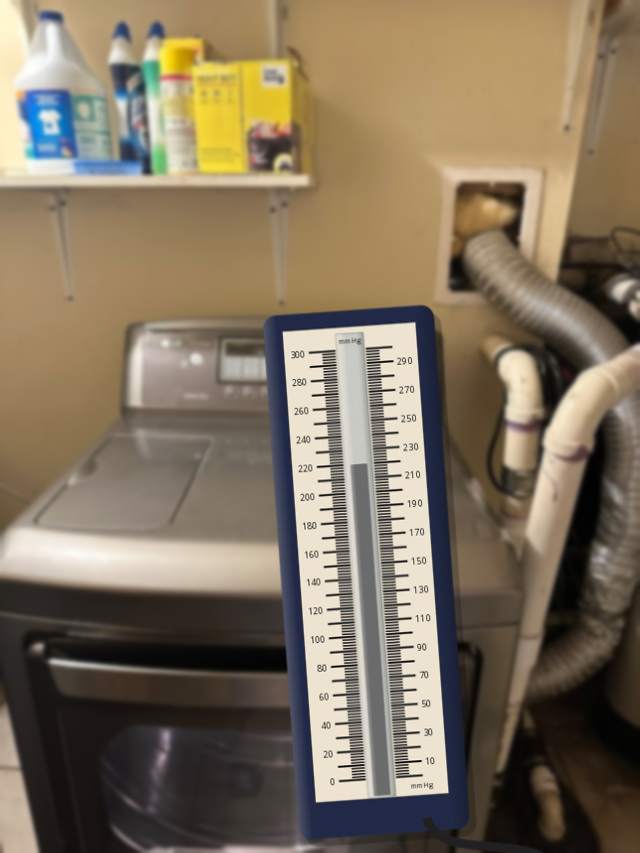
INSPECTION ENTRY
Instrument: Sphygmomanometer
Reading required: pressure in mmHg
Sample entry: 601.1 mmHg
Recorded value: 220 mmHg
